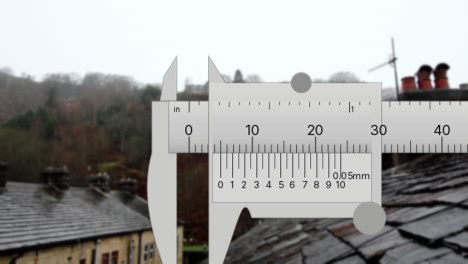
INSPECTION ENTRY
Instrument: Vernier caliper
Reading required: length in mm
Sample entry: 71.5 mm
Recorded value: 5.0 mm
